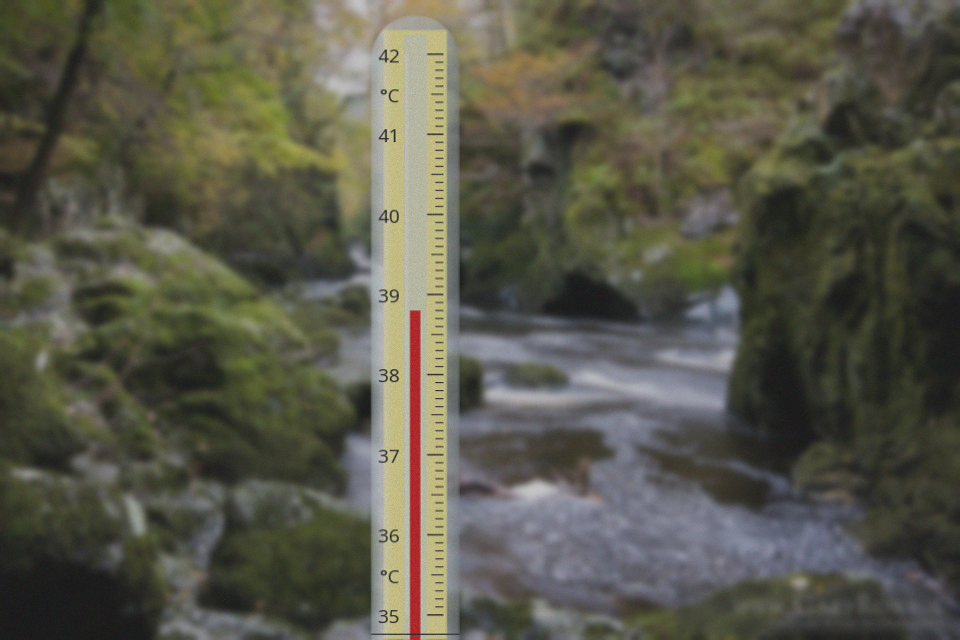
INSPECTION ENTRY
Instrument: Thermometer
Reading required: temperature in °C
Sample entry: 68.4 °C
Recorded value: 38.8 °C
